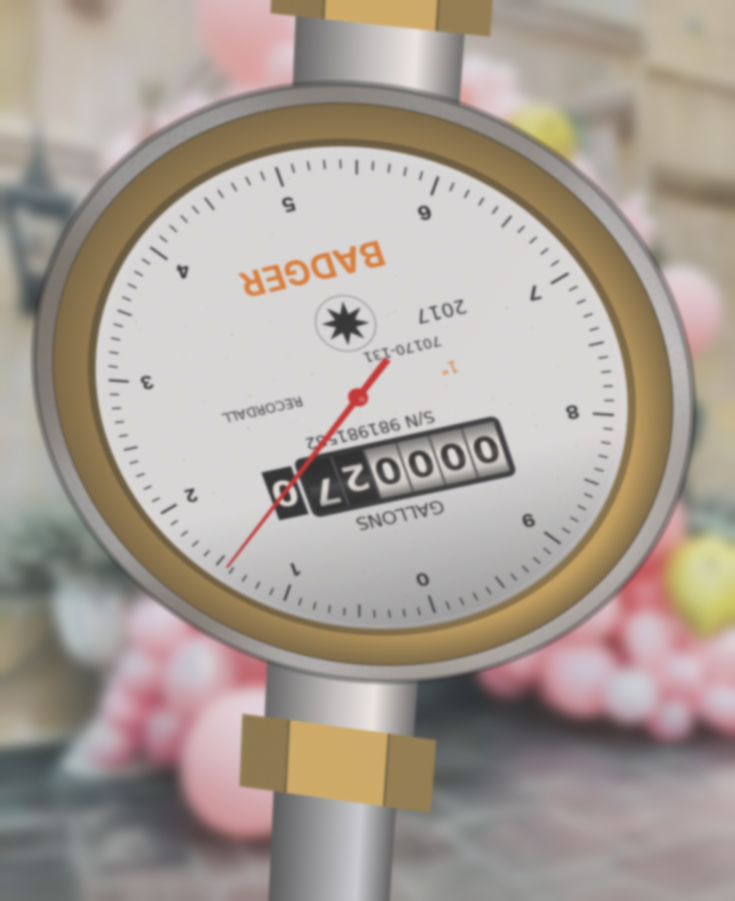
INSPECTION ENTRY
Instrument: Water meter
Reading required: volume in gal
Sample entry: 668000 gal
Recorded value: 271.4 gal
